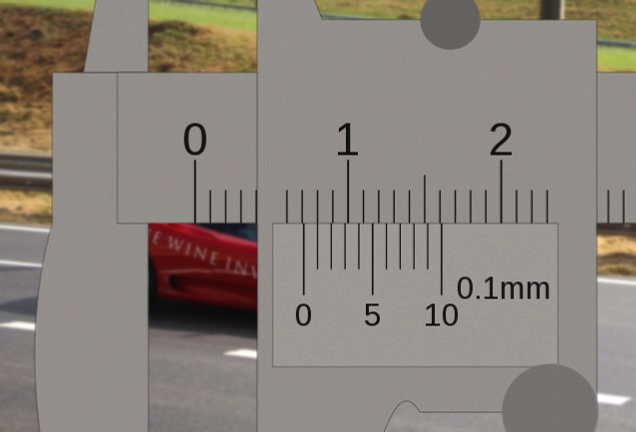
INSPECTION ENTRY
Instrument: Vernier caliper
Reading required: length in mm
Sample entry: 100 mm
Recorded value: 7.1 mm
